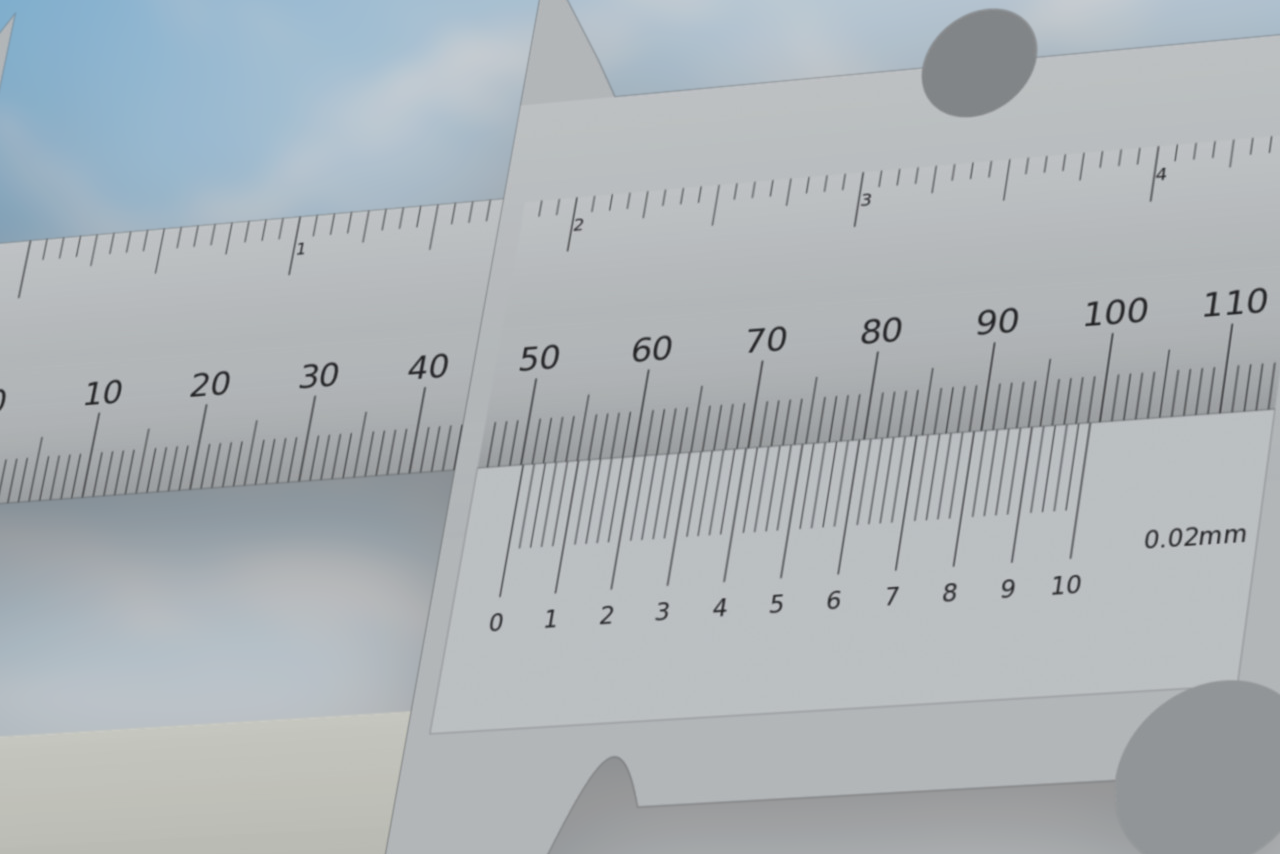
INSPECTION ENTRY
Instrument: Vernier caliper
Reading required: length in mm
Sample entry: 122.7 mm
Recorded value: 50.2 mm
